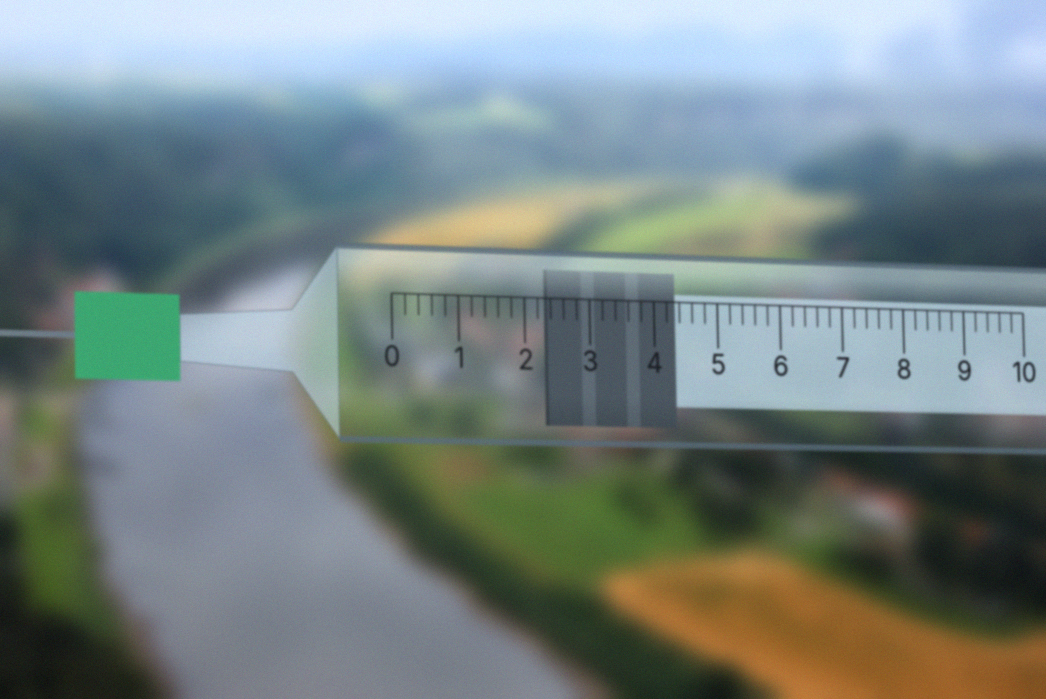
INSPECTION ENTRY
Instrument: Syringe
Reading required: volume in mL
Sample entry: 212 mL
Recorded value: 2.3 mL
